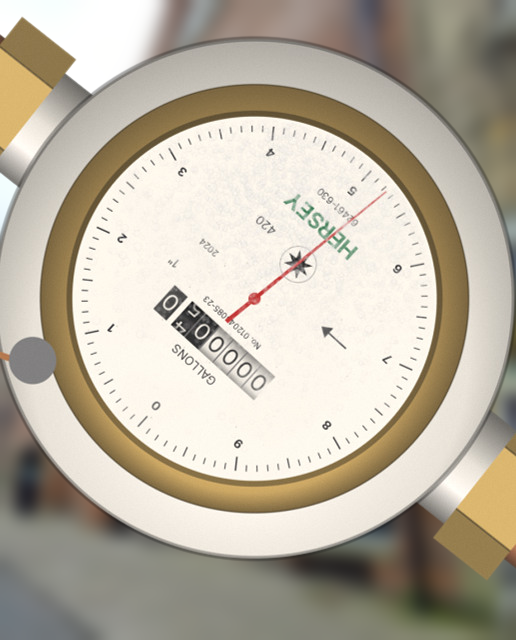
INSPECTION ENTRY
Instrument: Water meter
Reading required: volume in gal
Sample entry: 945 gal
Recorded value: 45.2 gal
